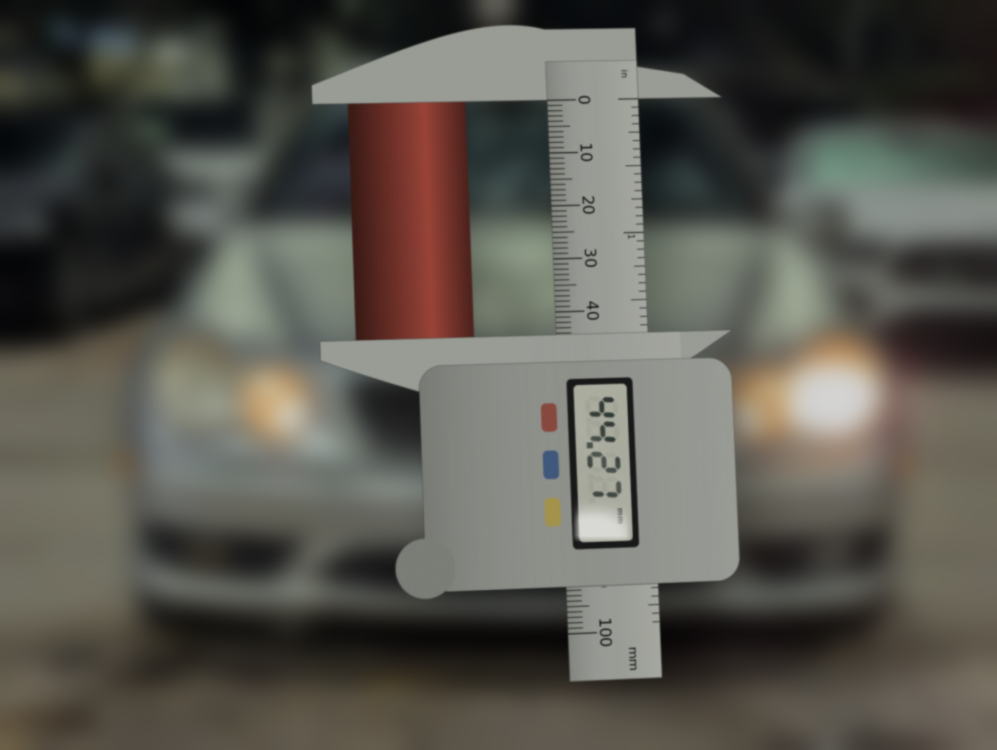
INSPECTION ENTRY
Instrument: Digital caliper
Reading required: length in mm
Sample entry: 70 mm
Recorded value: 44.27 mm
